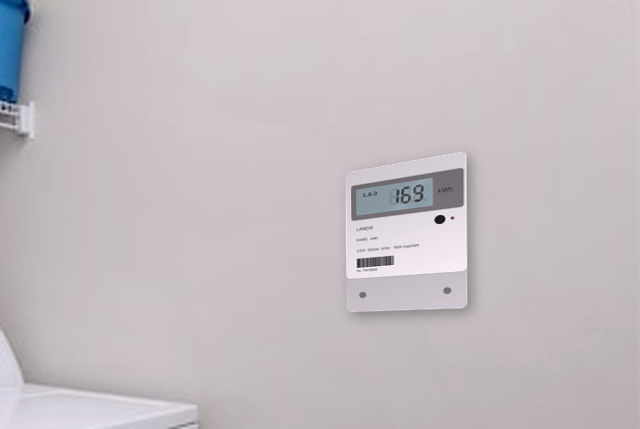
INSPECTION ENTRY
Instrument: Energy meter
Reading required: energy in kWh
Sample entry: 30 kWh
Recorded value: 169 kWh
